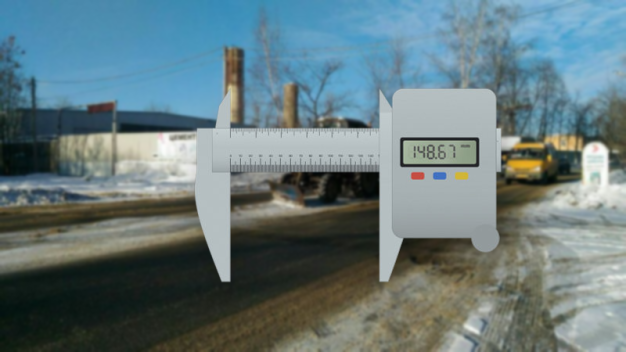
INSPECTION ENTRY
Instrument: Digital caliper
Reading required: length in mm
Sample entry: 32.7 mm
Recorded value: 148.67 mm
